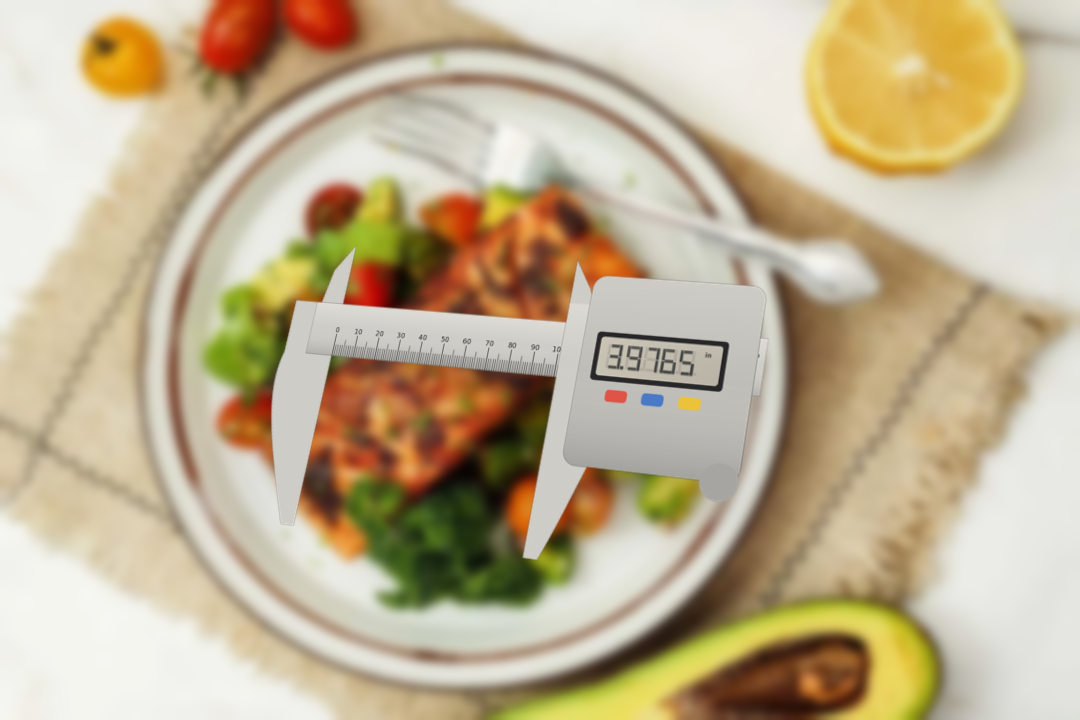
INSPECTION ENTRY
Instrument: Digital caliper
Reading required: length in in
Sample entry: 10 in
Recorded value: 3.9765 in
